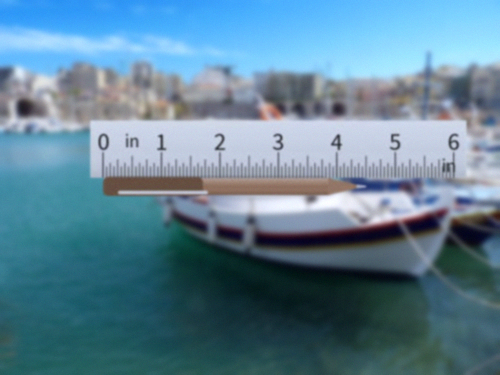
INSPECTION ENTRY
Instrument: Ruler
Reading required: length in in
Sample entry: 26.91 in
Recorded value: 4.5 in
